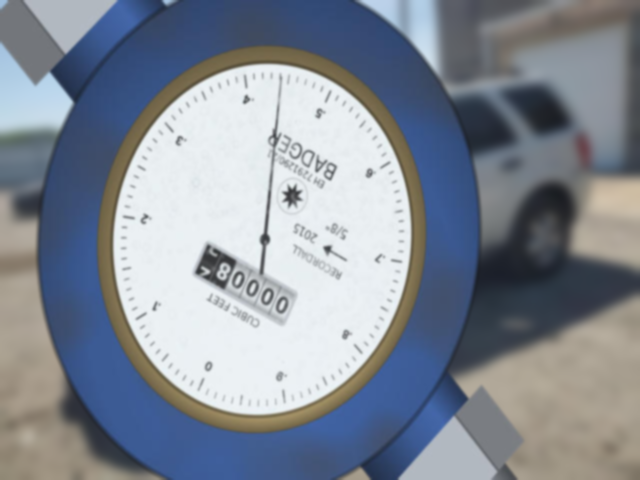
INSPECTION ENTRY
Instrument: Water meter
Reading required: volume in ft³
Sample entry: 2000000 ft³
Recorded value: 82.44 ft³
